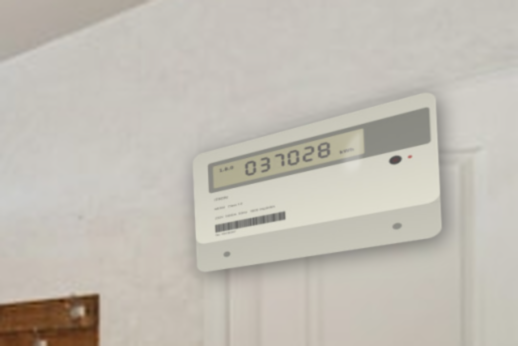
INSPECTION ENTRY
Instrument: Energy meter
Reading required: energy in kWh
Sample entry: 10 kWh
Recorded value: 37028 kWh
